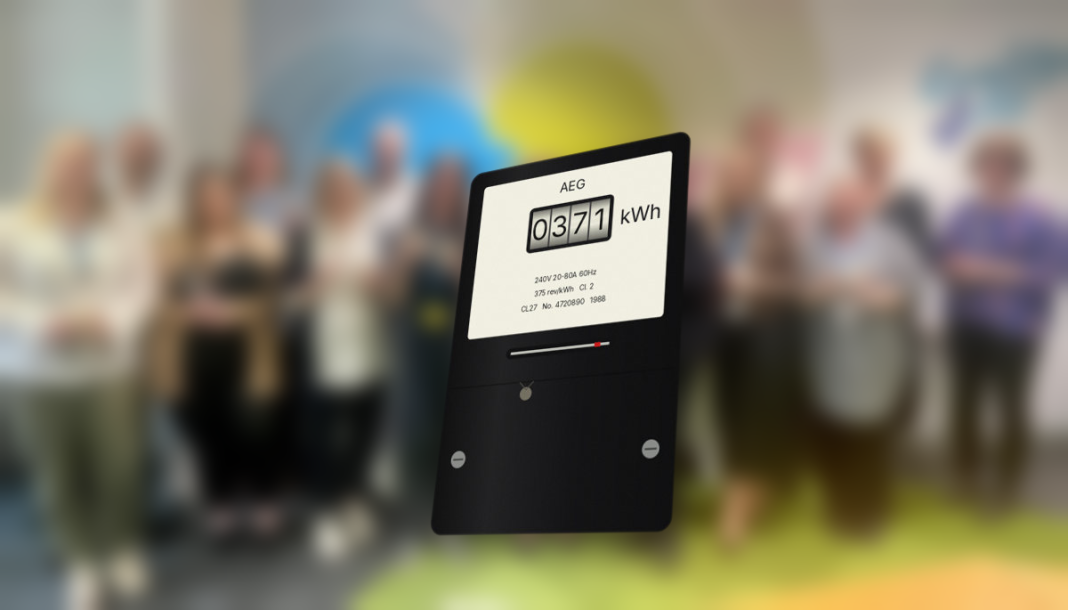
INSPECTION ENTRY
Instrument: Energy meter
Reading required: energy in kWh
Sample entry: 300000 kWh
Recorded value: 371 kWh
